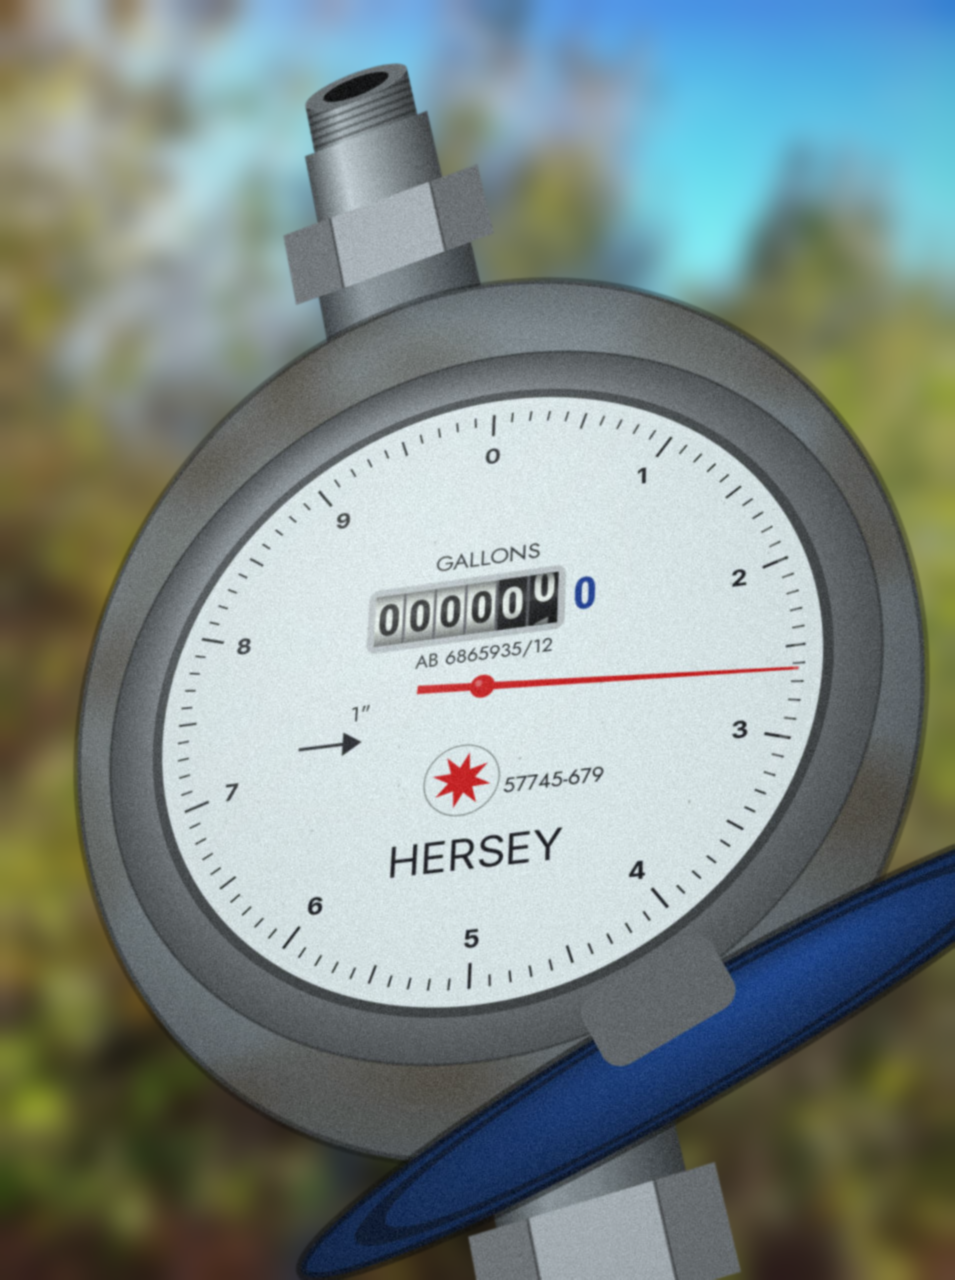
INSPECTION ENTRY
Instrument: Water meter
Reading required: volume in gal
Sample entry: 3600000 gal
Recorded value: 2.6 gal
